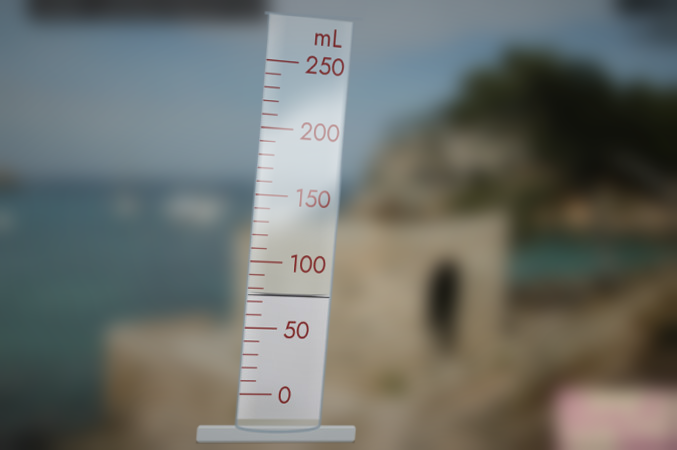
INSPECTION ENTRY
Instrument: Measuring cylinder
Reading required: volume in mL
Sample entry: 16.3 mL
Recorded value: 75 mL
